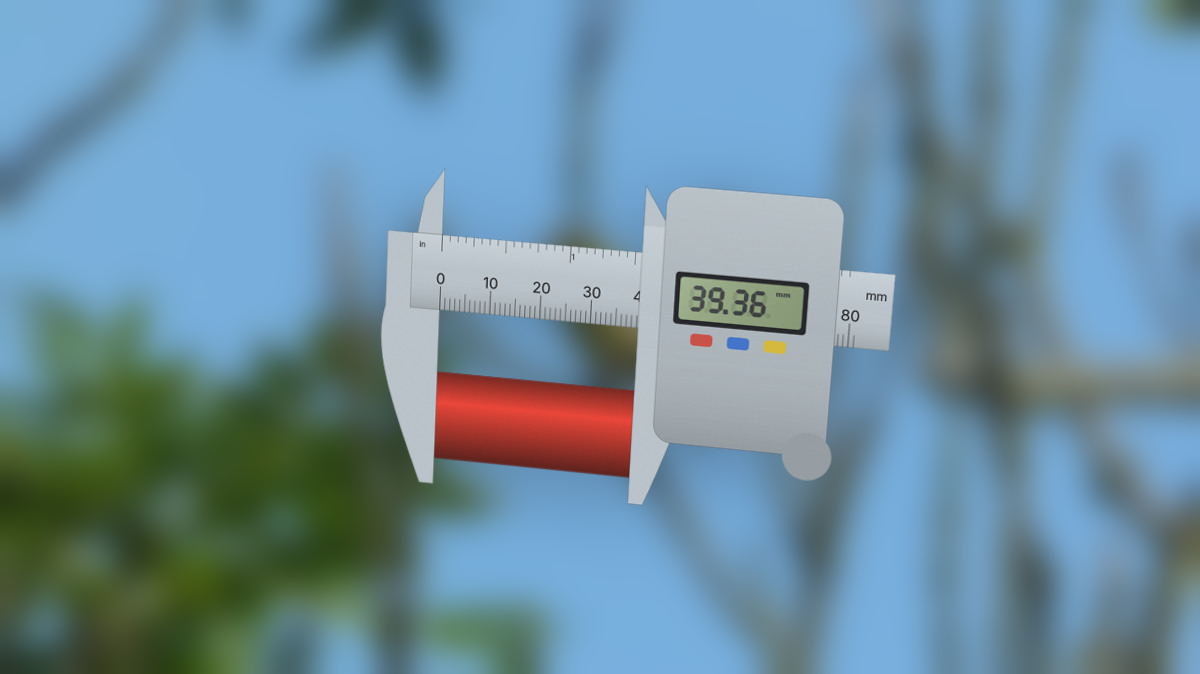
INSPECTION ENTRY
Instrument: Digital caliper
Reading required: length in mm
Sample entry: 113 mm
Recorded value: 39.36 mm
